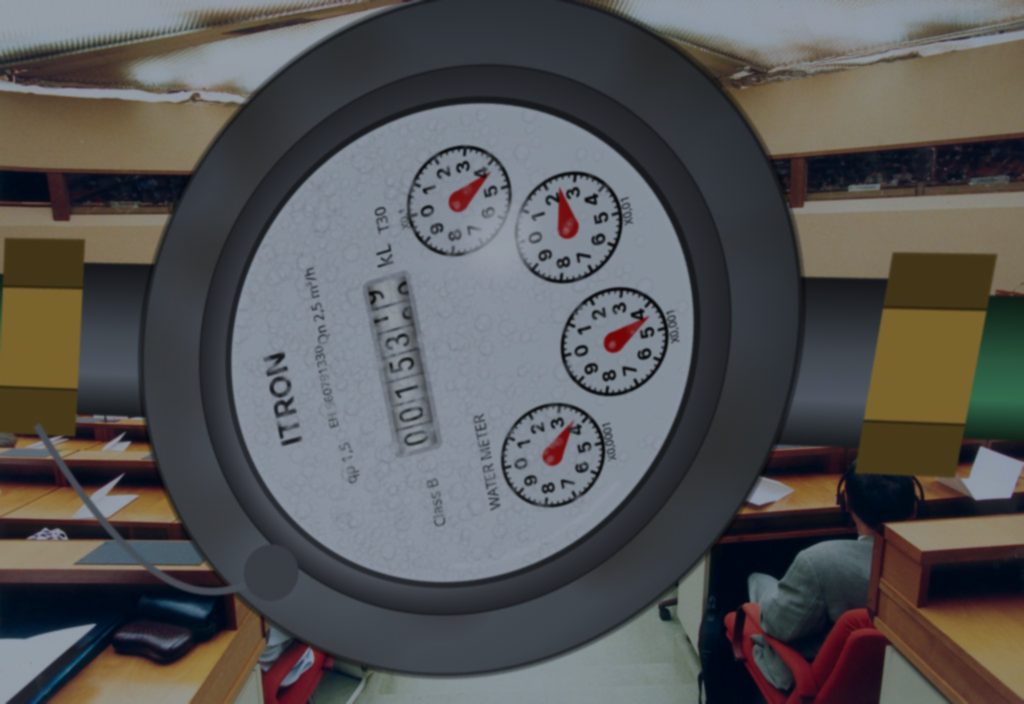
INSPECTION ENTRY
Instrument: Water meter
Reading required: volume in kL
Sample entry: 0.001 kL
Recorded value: 15319.4243 kL
